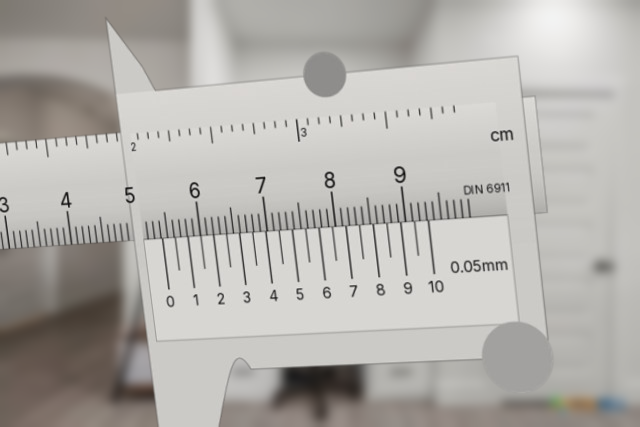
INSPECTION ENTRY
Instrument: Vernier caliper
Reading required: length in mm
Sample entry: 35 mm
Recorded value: 54.2 mm
